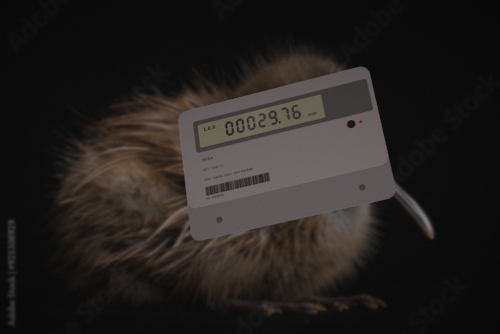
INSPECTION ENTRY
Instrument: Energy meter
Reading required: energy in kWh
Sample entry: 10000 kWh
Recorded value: 29.76 kWh
